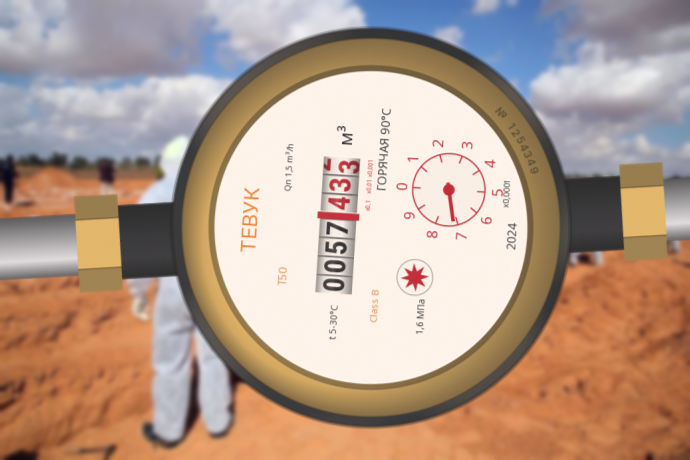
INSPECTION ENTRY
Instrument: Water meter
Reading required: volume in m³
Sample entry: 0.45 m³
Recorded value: 57.4327 m³
